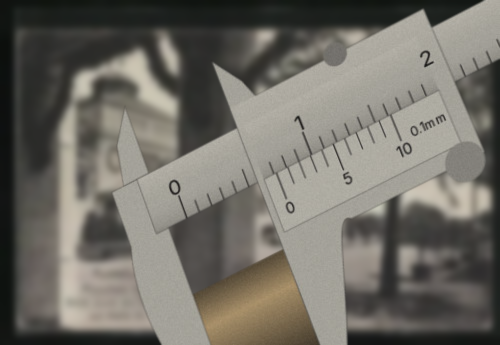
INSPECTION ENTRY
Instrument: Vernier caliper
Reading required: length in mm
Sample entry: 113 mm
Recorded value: 7.2 mm
